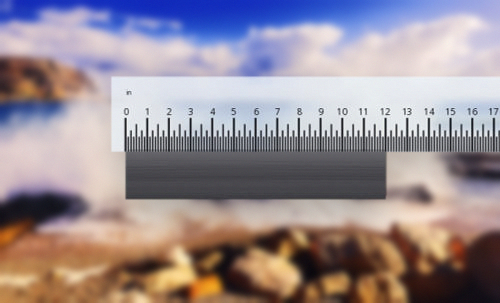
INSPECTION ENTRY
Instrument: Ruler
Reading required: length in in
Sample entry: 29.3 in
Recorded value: 12 in
